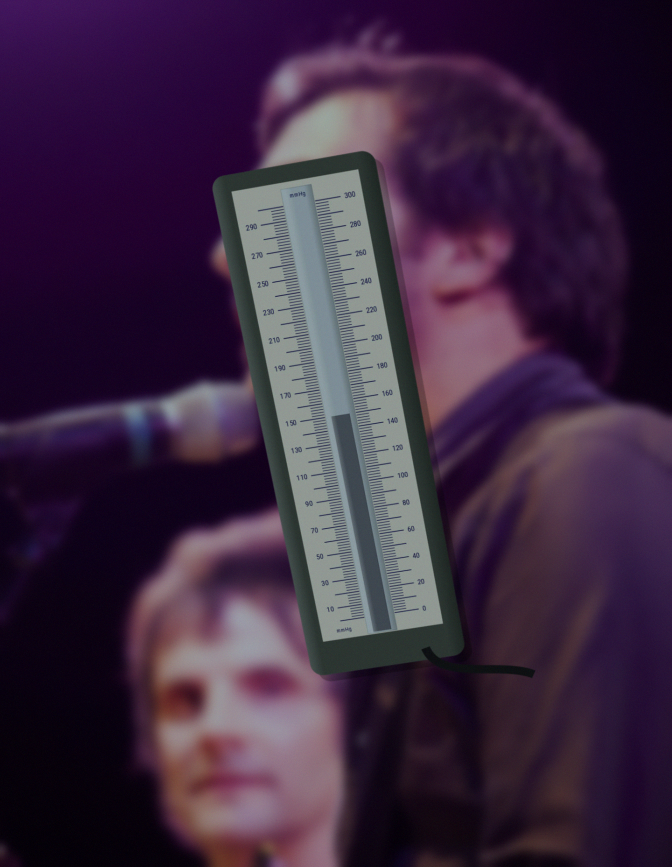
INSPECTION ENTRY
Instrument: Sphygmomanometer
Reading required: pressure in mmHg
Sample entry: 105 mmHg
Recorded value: 150 mmHg
